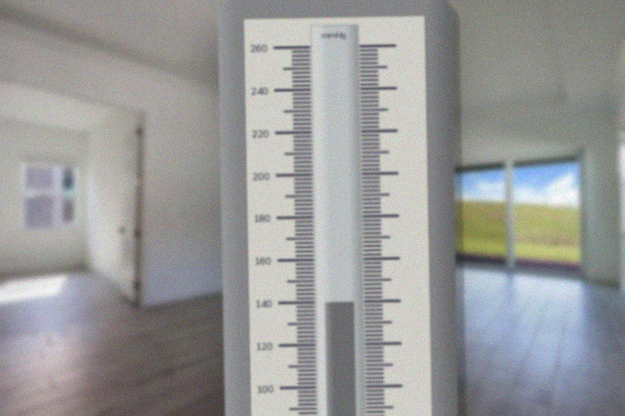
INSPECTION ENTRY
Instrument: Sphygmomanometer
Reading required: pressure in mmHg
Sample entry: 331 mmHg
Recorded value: 140 mmHg
